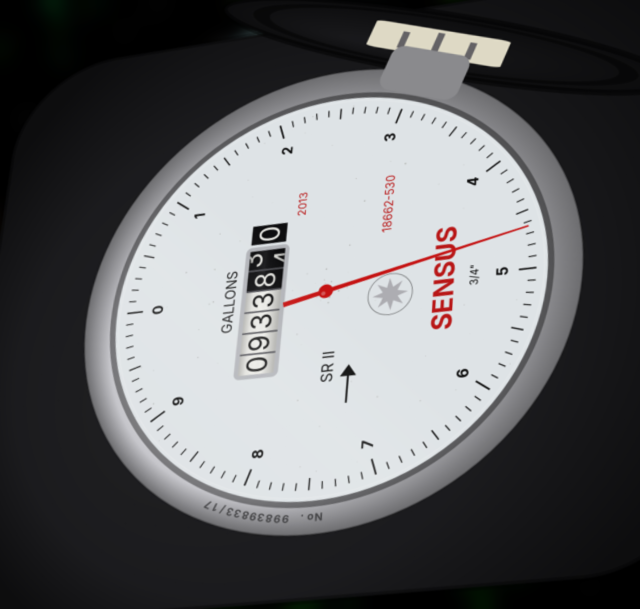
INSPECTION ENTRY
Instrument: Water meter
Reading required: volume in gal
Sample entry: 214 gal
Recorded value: 933834.6 gal
